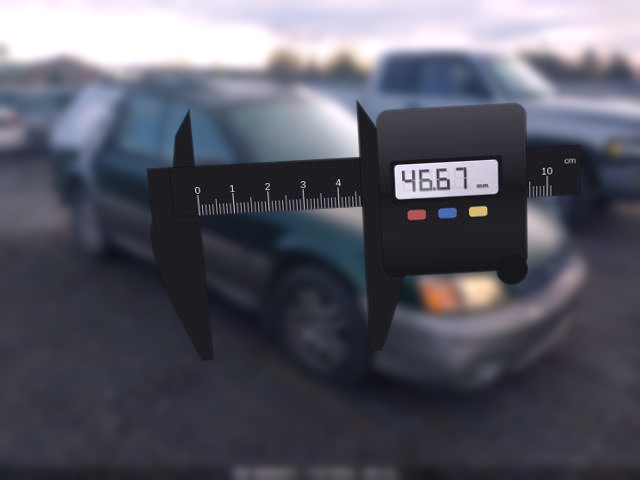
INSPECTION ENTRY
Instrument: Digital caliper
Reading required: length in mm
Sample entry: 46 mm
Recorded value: 46.67 mm
